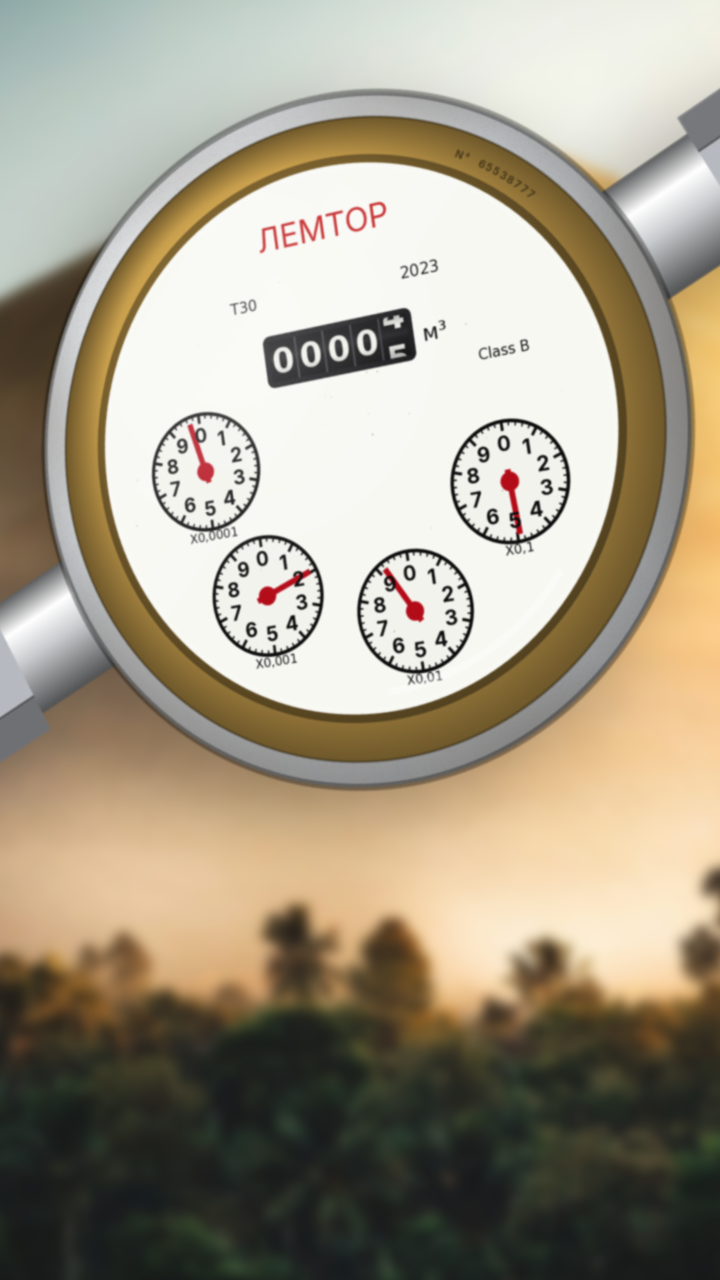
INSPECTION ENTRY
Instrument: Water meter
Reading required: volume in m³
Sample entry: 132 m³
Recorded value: 4.4919 m³
